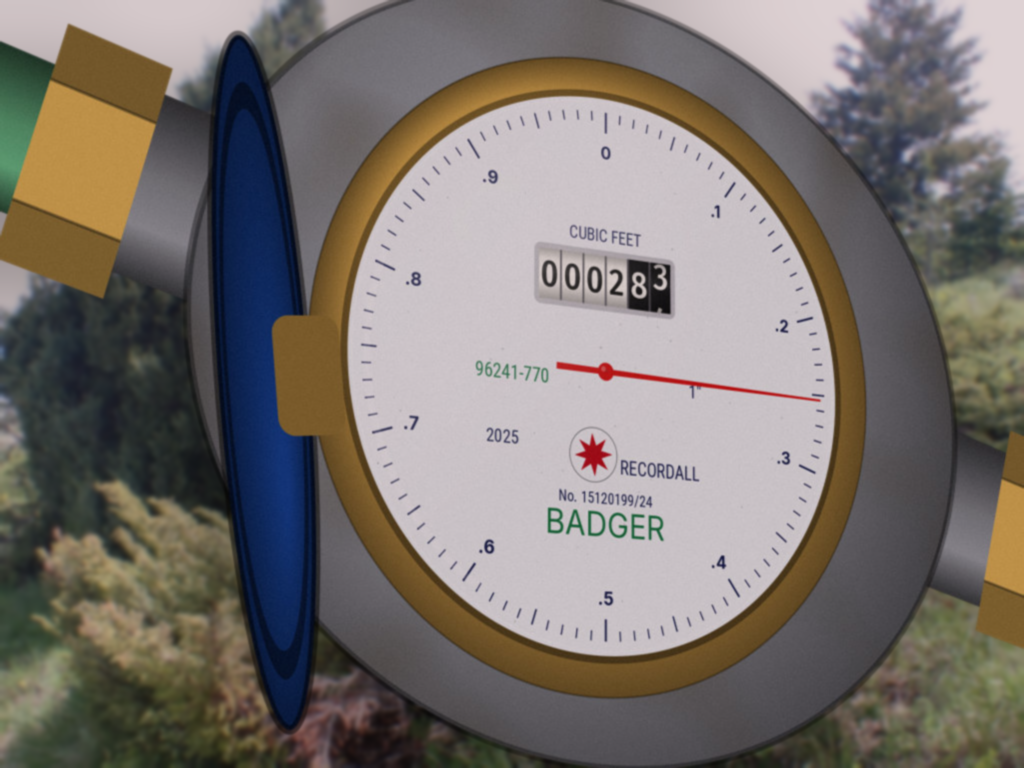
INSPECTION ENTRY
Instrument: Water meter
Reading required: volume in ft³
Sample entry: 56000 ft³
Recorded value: 283.25 ft³
